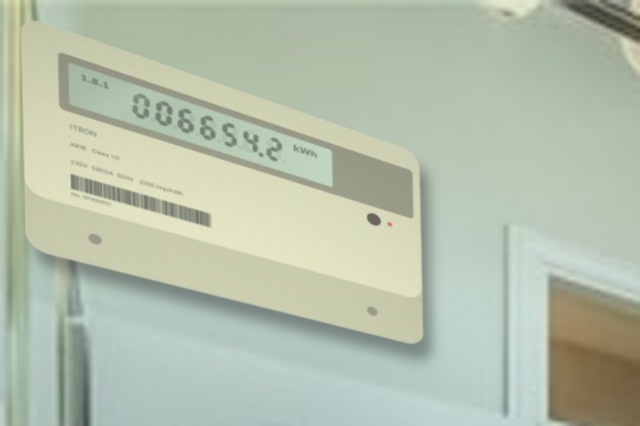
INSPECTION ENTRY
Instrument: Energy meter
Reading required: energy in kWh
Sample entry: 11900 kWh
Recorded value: 6654.2 kWh
